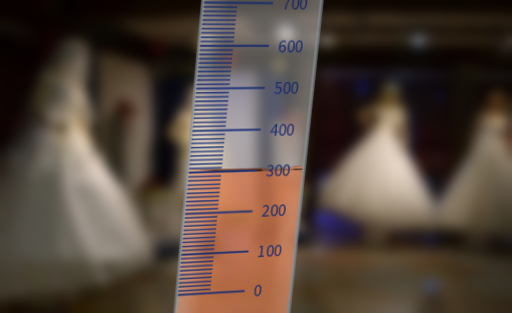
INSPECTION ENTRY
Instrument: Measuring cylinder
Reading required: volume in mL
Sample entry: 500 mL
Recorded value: 300 mL
